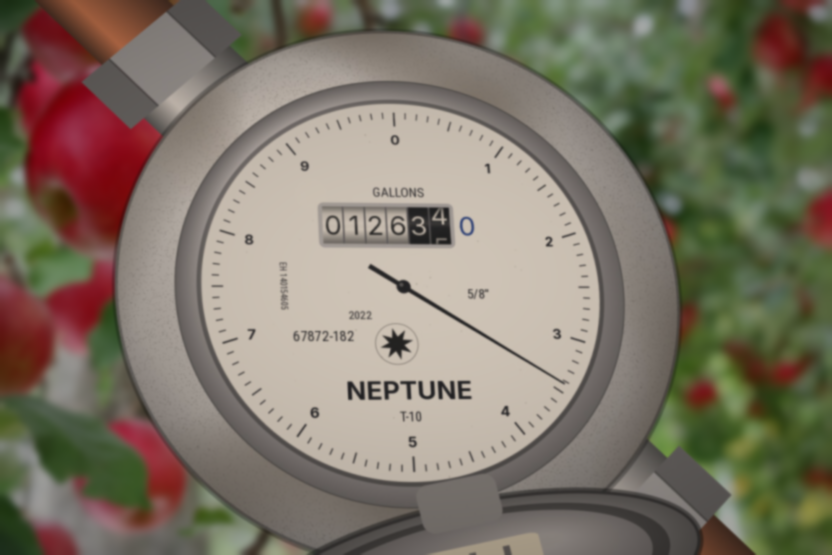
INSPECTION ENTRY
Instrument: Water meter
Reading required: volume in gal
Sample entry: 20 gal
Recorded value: 126343.4 gal
